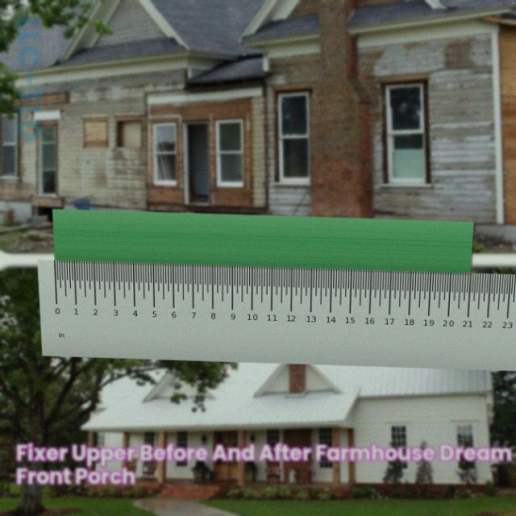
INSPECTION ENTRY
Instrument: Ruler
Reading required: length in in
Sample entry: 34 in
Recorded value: 21 in
